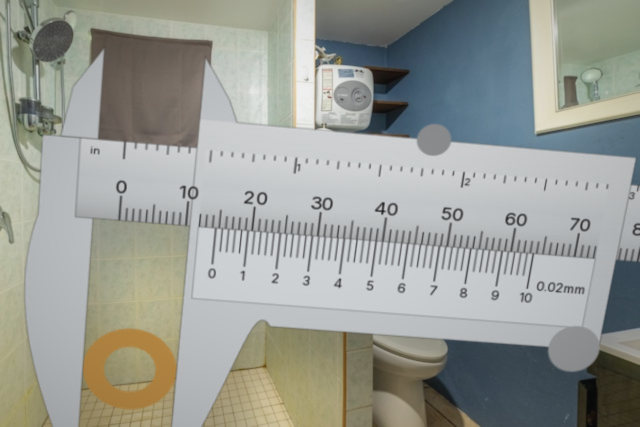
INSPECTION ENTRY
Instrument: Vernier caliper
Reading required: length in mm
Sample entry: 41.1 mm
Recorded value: 14.5 mm
